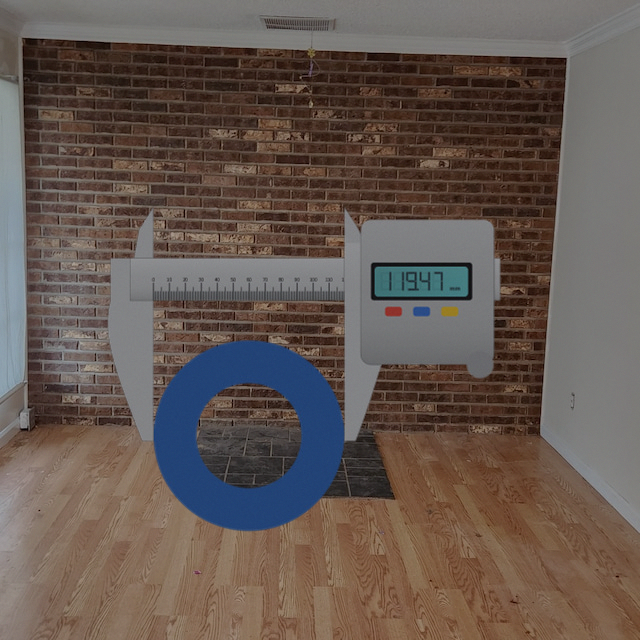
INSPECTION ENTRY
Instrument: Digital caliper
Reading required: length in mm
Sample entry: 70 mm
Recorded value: 119.47 mm
